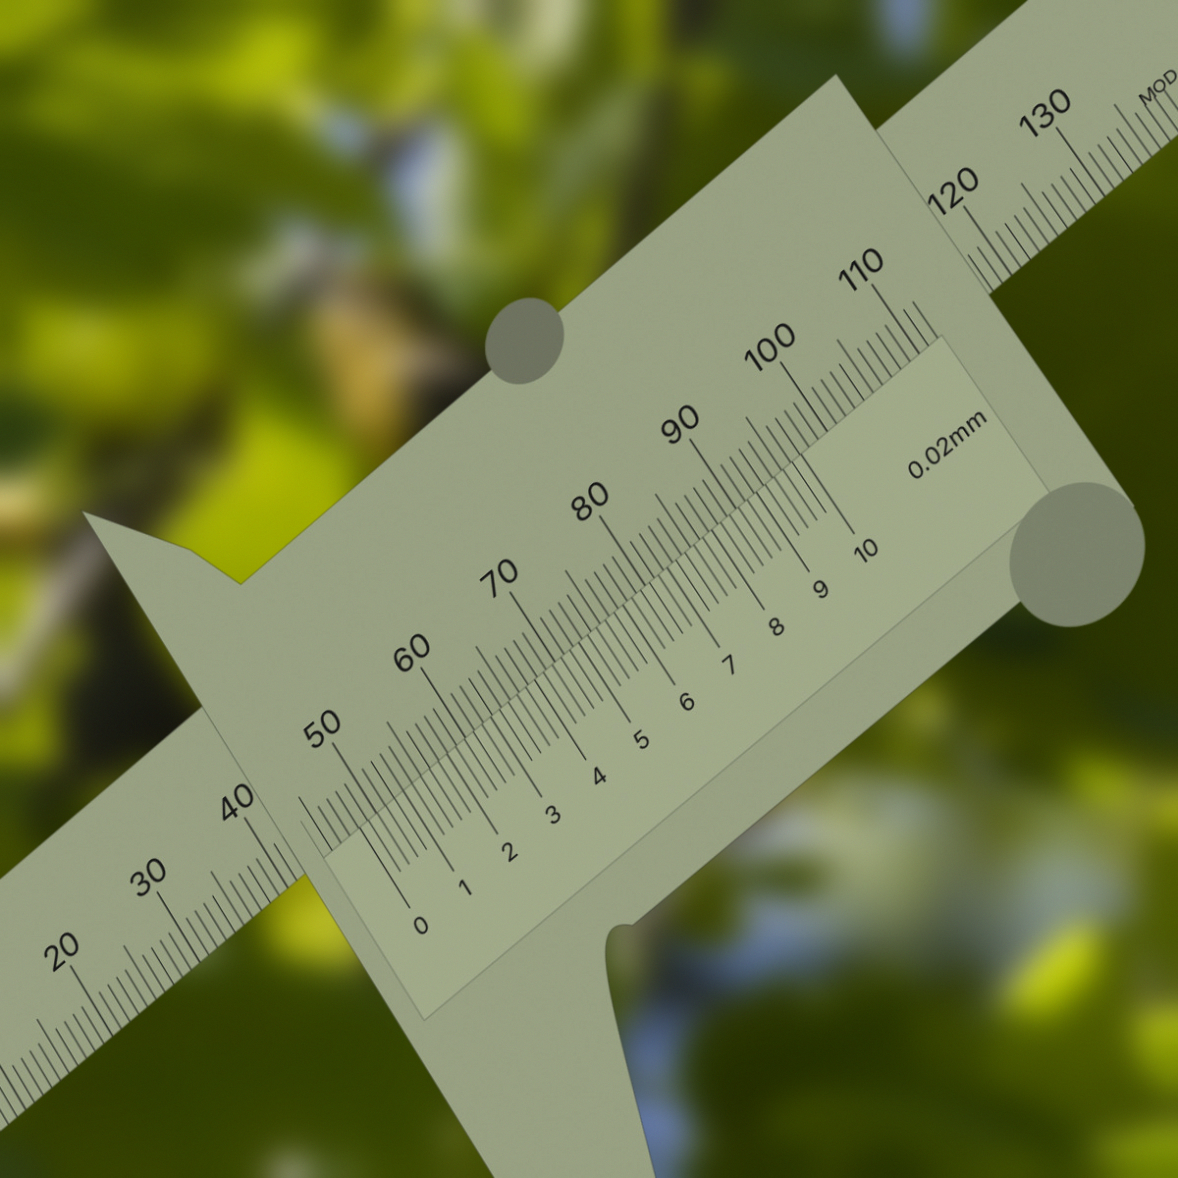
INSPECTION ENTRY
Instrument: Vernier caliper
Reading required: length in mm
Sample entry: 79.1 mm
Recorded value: 48.1 mm
